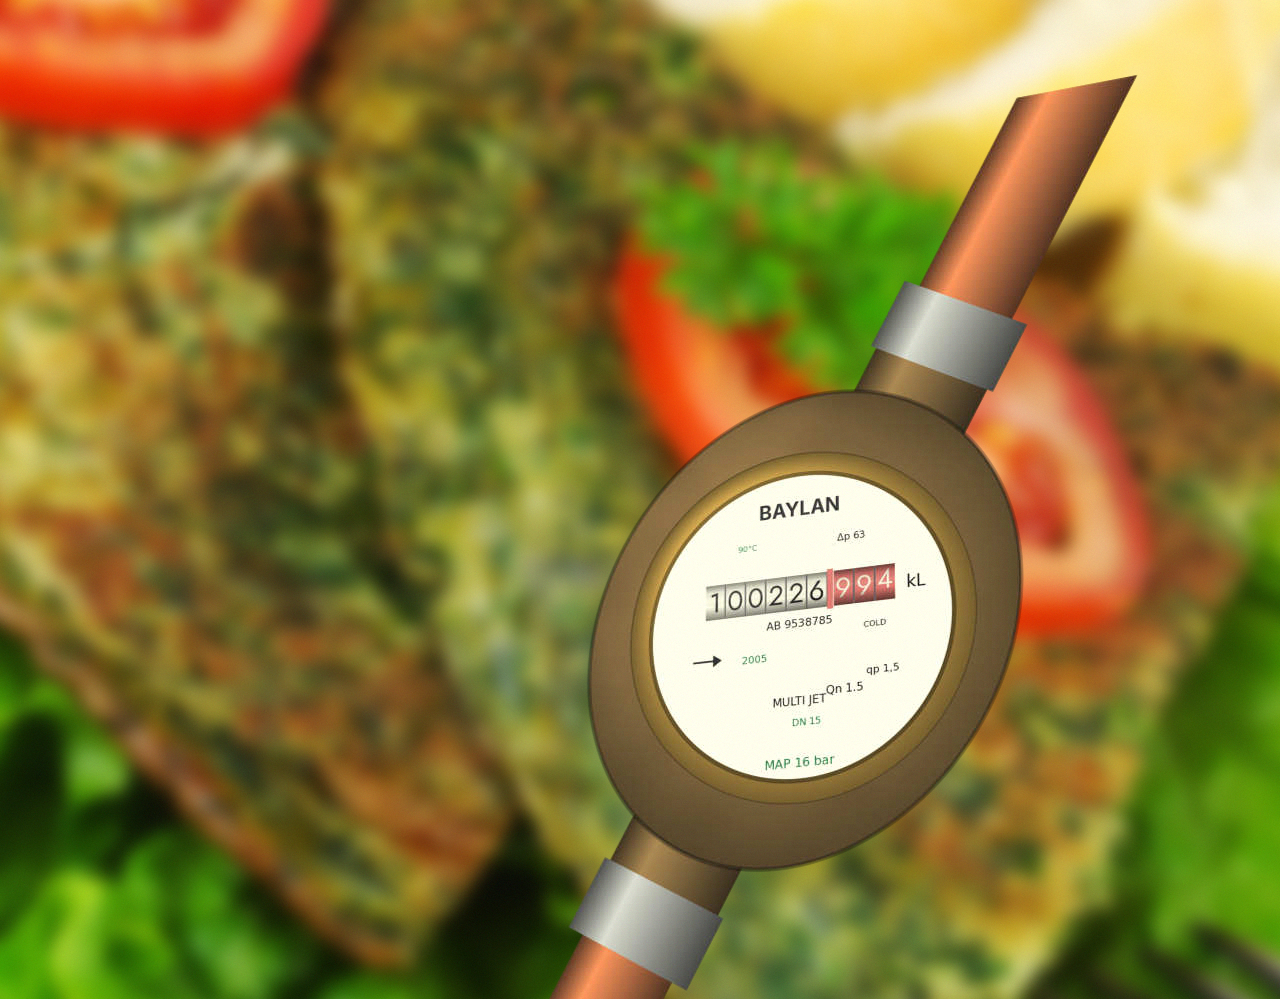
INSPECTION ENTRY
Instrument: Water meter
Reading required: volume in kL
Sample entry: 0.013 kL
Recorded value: 100226.994 kL
